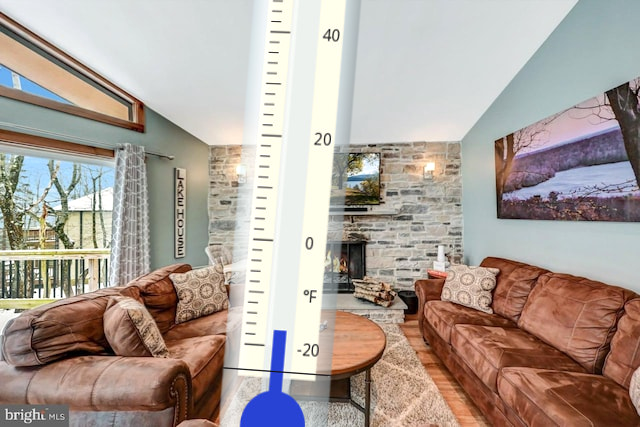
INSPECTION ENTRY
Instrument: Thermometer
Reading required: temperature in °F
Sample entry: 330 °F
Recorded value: -17 °F
